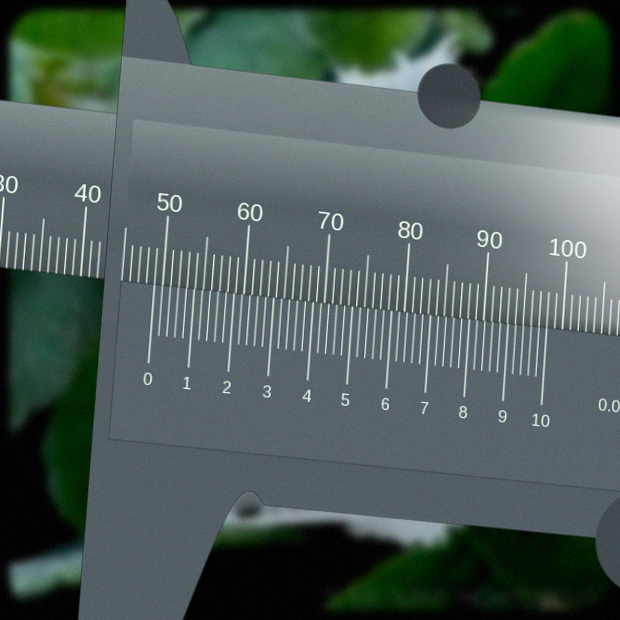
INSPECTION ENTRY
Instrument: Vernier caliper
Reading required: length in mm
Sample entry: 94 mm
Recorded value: 49.0 mm
